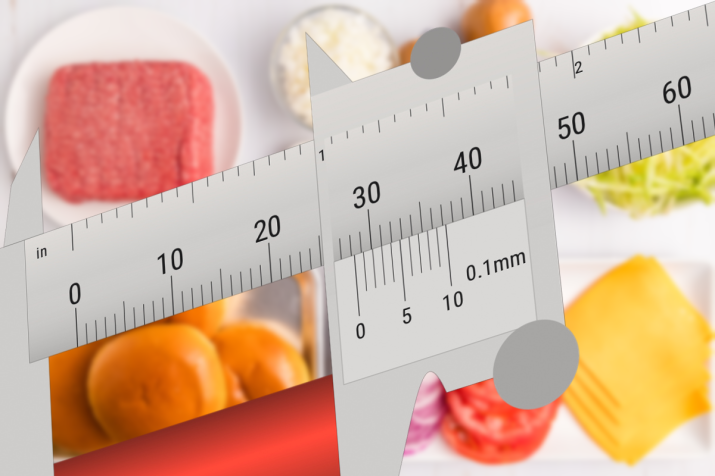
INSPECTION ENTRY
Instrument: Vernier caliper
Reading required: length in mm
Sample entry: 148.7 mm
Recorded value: 28.3 mm
